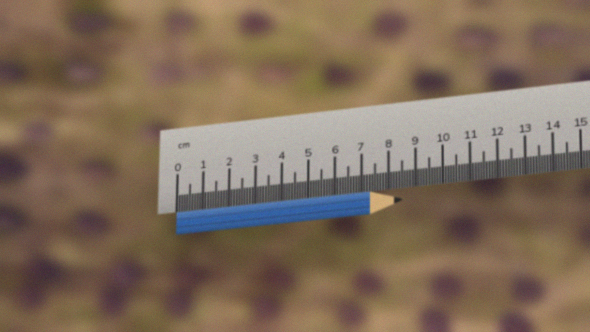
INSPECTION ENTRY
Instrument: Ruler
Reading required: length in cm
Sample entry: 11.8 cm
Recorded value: 8.5 cm
